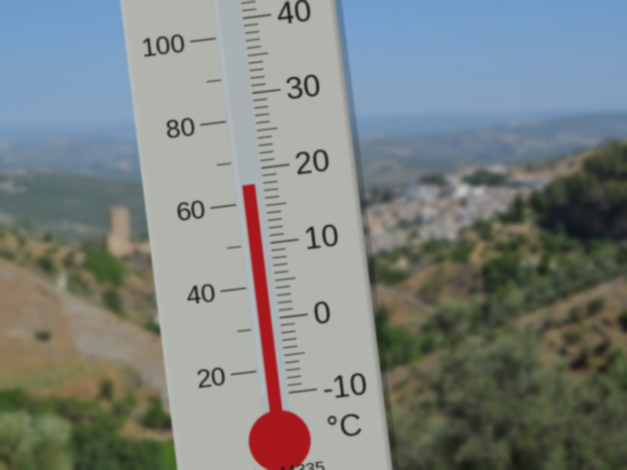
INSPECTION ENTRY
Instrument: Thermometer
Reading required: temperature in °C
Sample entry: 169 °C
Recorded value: 18 °C
